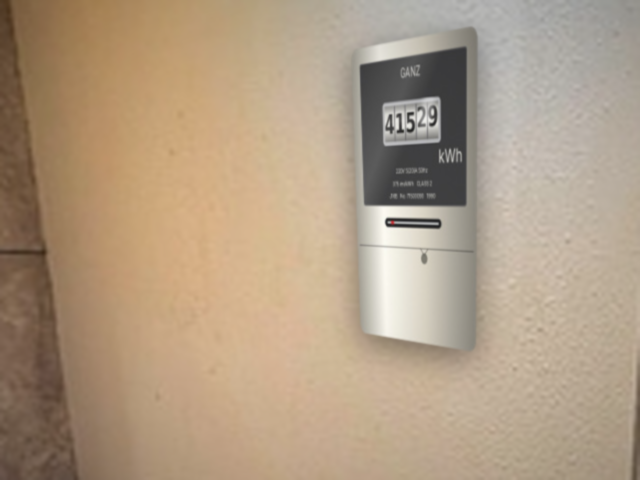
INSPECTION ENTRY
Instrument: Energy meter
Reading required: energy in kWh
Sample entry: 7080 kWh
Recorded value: 41529 kWh
